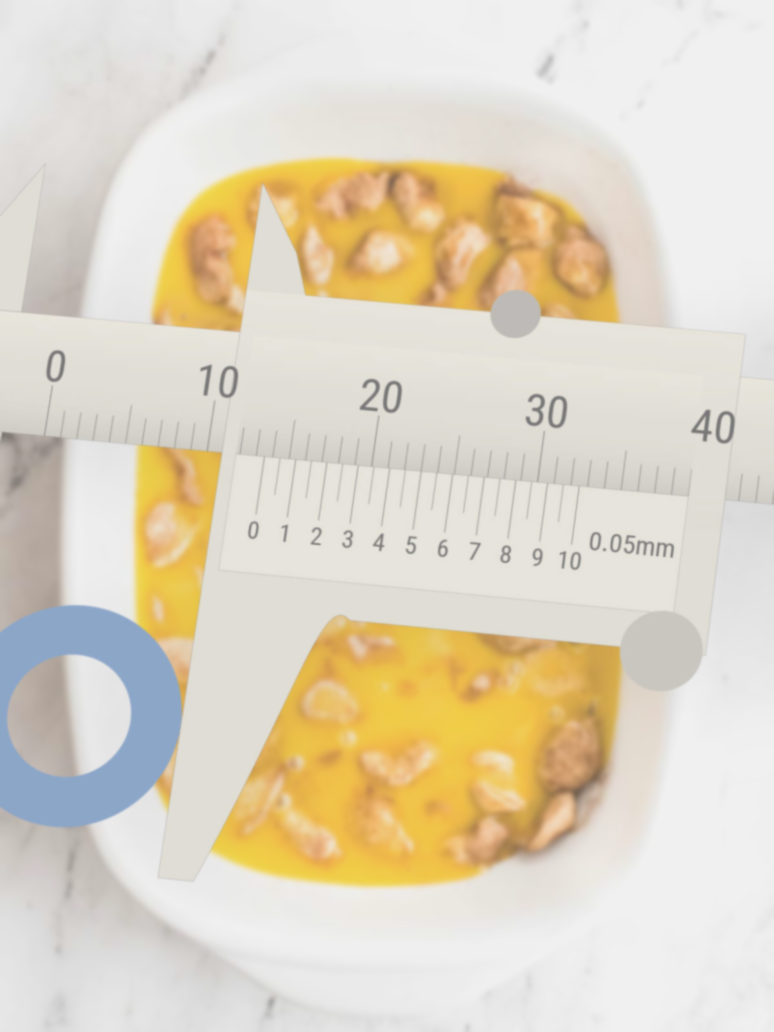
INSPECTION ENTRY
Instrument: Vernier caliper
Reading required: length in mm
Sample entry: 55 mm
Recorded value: 13.5 mm
